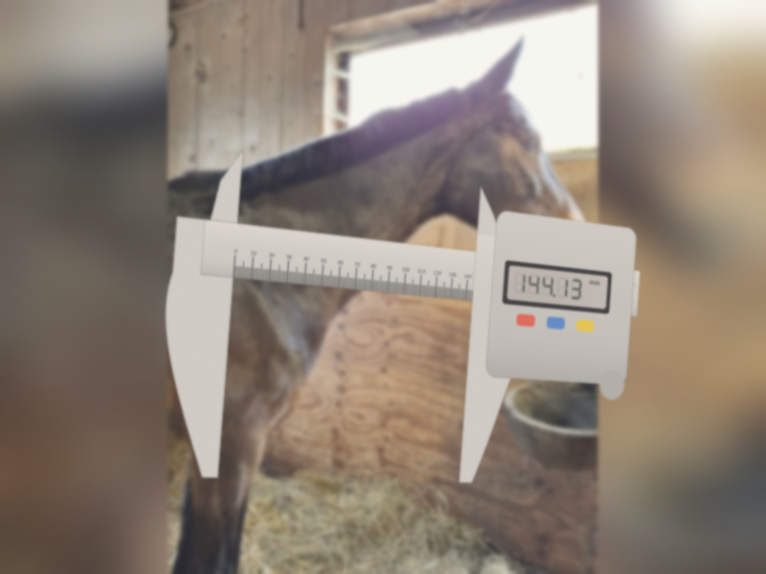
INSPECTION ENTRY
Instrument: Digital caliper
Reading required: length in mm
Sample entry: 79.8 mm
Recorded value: 144.13 mm
